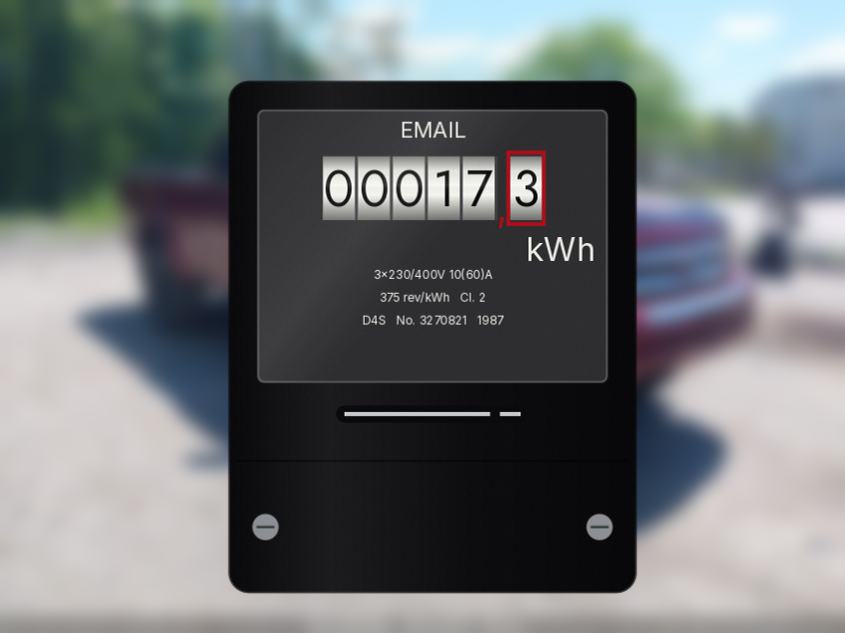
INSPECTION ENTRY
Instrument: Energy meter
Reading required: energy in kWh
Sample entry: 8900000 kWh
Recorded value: 17.3 kWh
